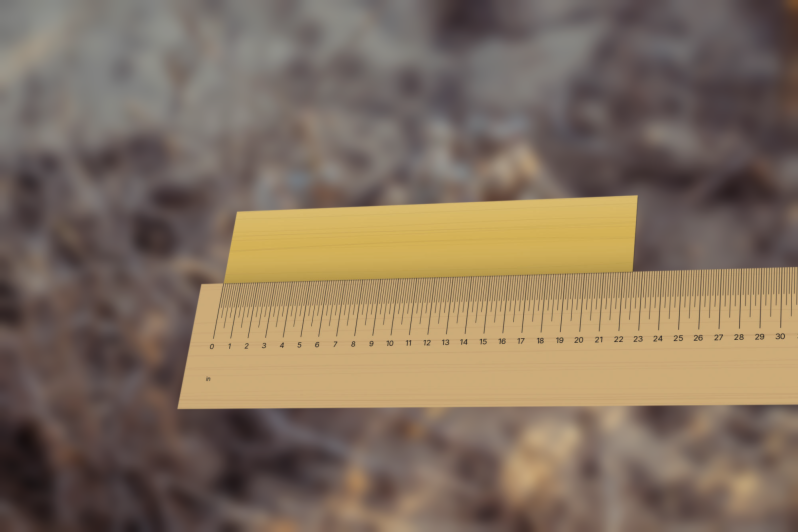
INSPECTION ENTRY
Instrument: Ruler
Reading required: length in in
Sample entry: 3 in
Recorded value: 22.5 in
